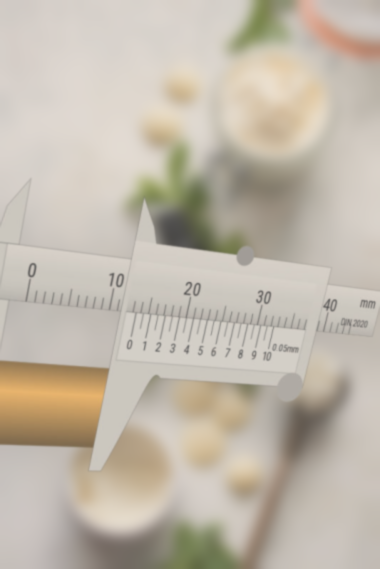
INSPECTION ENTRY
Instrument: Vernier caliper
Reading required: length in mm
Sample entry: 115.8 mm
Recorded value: 13.4 mm
